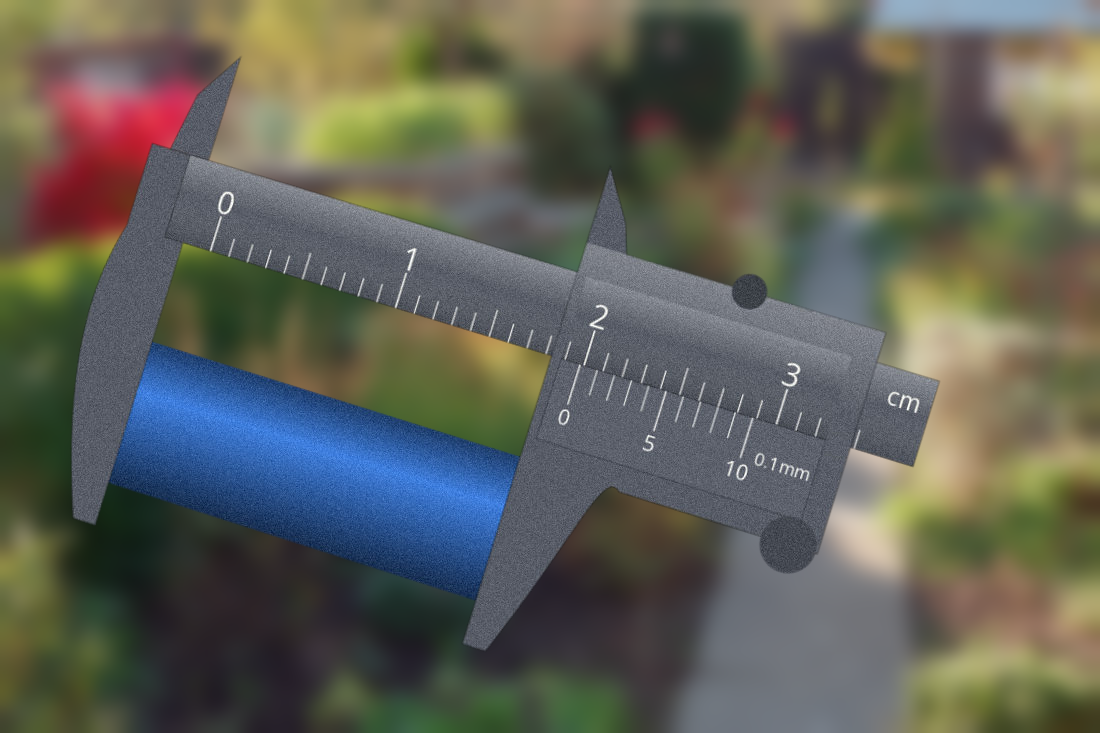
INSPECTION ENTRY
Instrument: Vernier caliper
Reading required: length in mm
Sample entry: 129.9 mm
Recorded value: 19.8 mm
